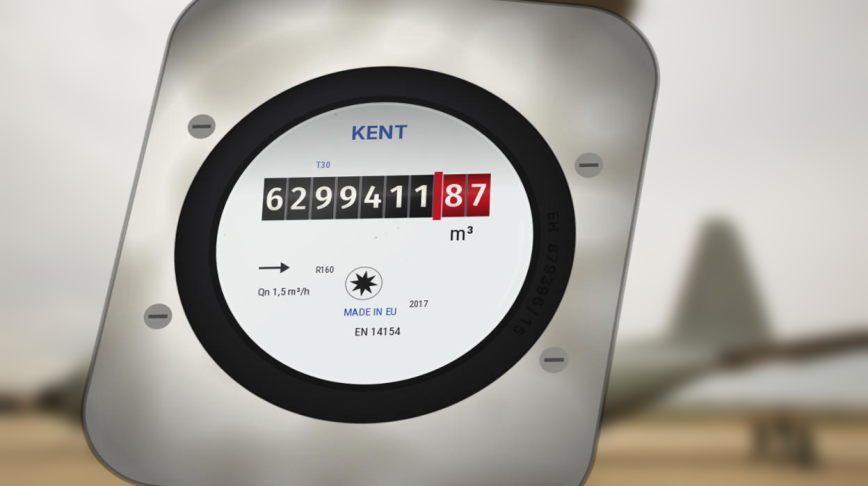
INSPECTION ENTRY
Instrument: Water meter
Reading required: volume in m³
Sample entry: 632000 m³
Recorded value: 6299411.87 m³
